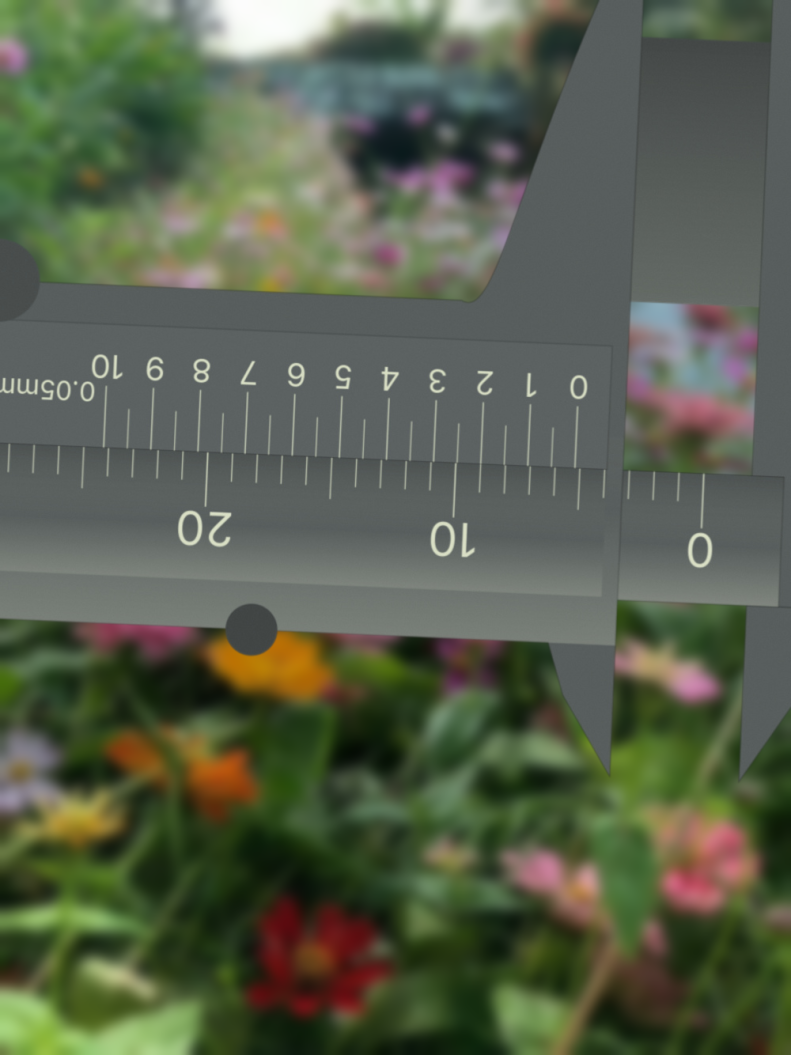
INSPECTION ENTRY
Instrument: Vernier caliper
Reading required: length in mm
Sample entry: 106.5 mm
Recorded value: 5.20 mm
